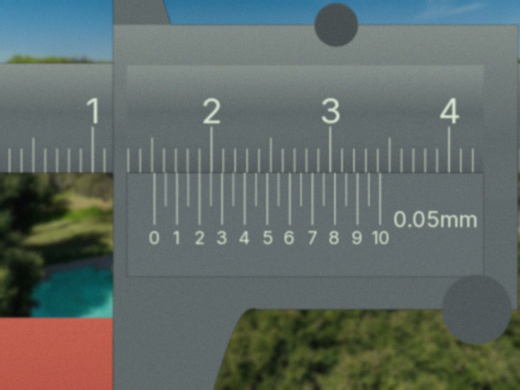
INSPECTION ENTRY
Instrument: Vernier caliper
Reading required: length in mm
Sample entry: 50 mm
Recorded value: 15.2 mm
